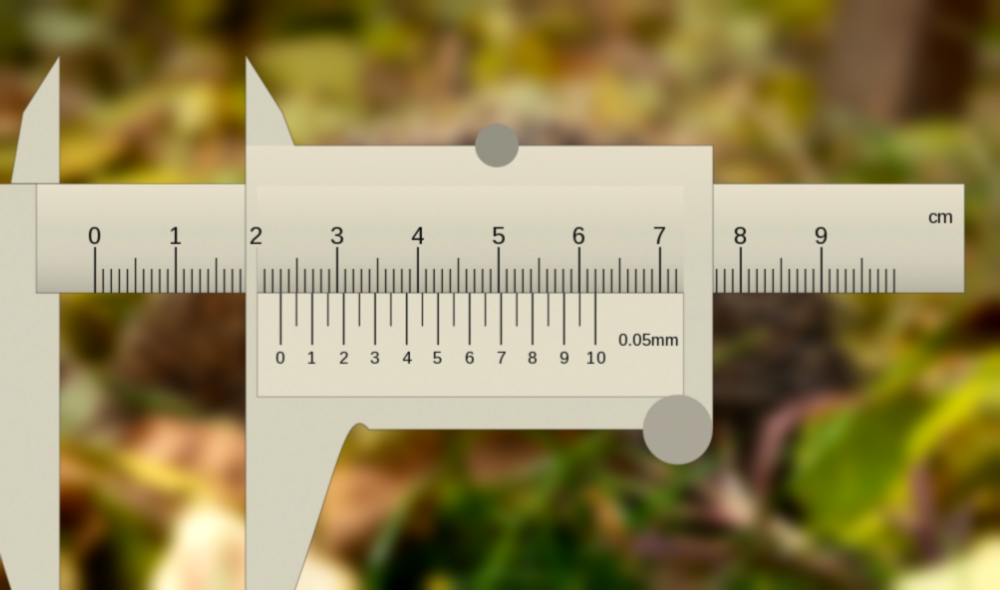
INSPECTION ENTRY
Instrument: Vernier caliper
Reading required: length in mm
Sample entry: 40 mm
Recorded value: 23.0 mm
